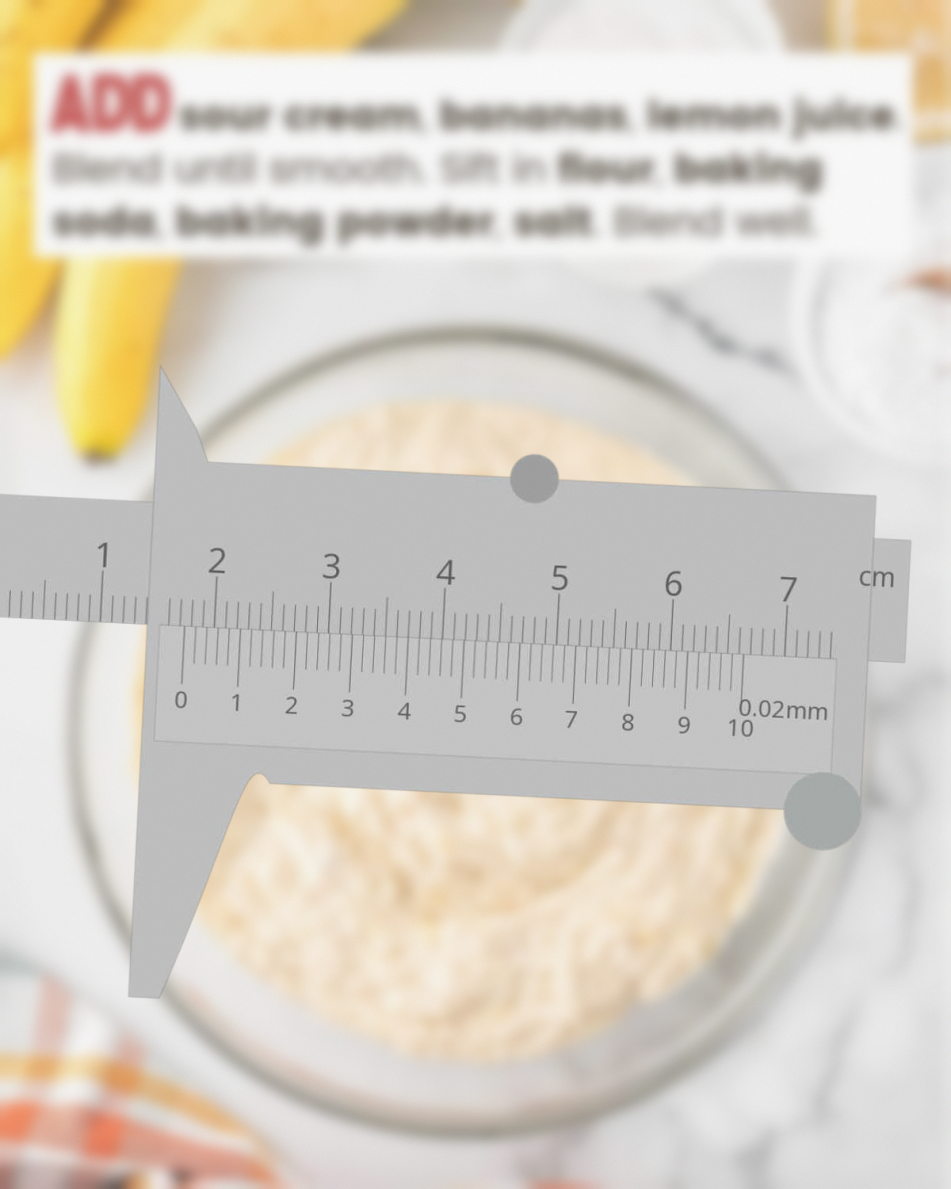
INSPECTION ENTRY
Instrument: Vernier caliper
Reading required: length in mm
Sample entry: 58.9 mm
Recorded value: 17.4 mm
